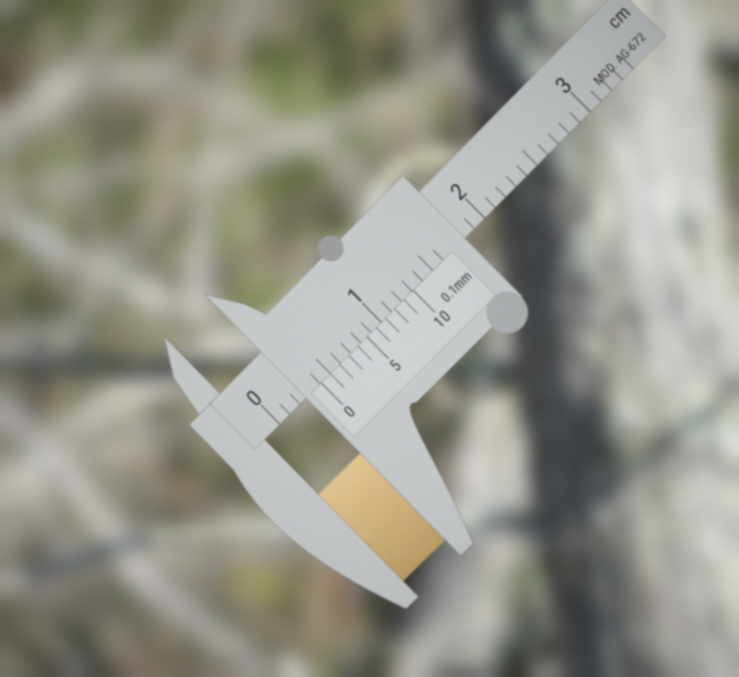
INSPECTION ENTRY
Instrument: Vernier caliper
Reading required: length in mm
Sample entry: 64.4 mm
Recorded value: 4.1 mm
